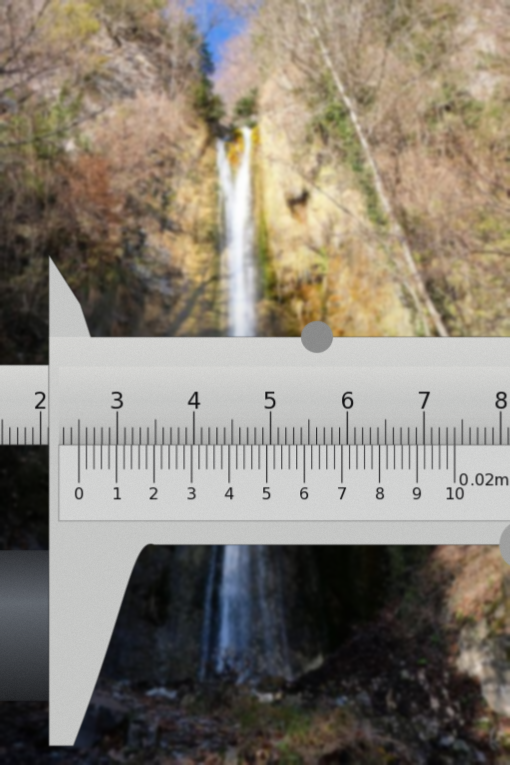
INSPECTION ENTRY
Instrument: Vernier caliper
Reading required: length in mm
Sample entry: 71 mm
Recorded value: 25.0 mm
